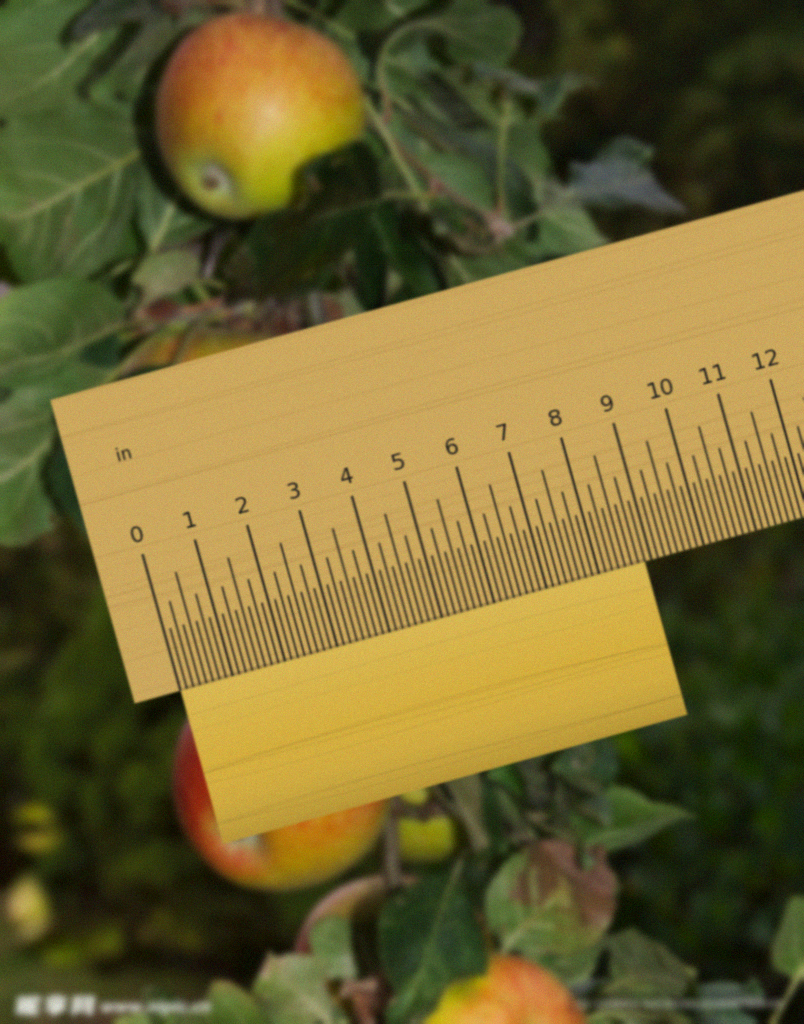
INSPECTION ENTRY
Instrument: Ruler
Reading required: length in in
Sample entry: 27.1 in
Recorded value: 8.875 in
